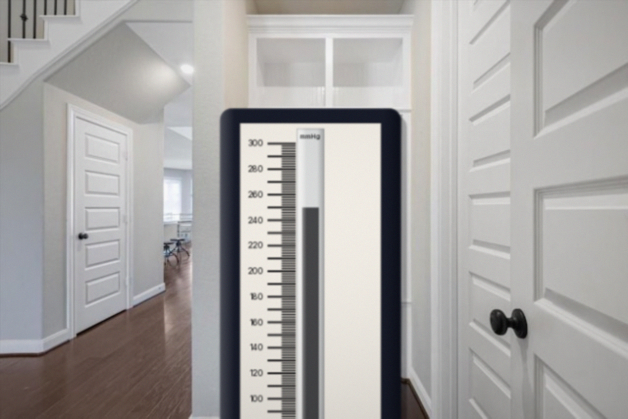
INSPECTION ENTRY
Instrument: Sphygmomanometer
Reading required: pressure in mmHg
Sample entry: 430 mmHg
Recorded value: 250 mmHg
